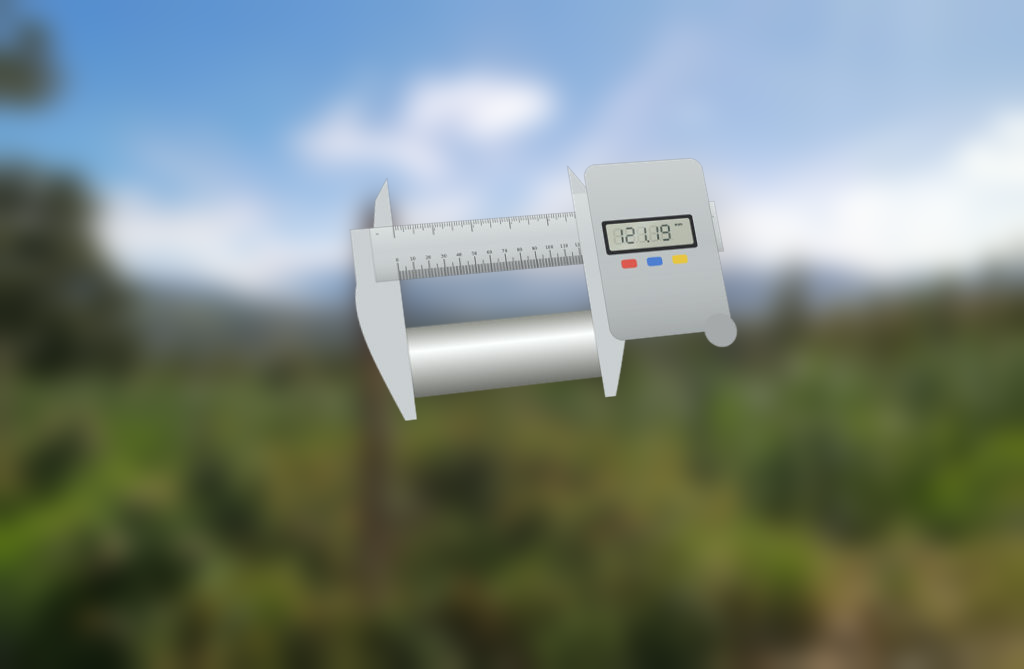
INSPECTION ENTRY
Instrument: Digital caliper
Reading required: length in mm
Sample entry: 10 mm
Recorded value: 121.19 mm
